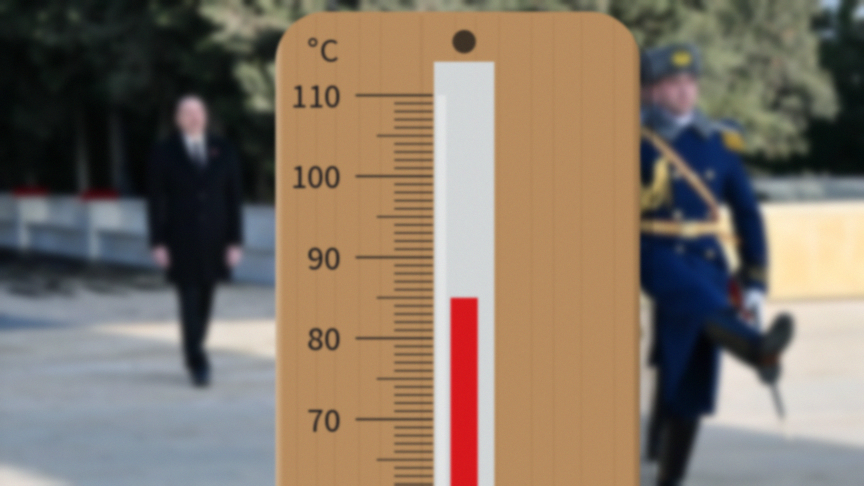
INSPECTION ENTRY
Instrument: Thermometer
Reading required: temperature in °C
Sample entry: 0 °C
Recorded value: 85 °C
